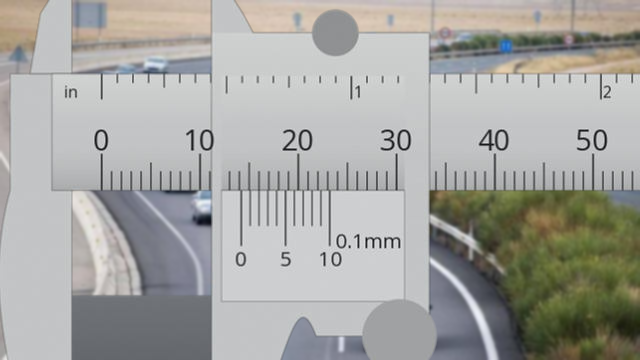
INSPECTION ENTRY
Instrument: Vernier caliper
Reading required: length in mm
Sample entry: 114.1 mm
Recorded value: 14.2 mm
